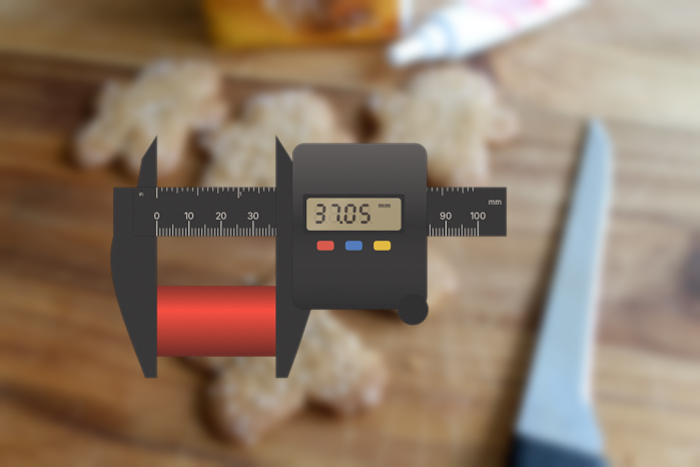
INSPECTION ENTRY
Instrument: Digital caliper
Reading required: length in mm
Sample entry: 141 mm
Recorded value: 37.05 mm
